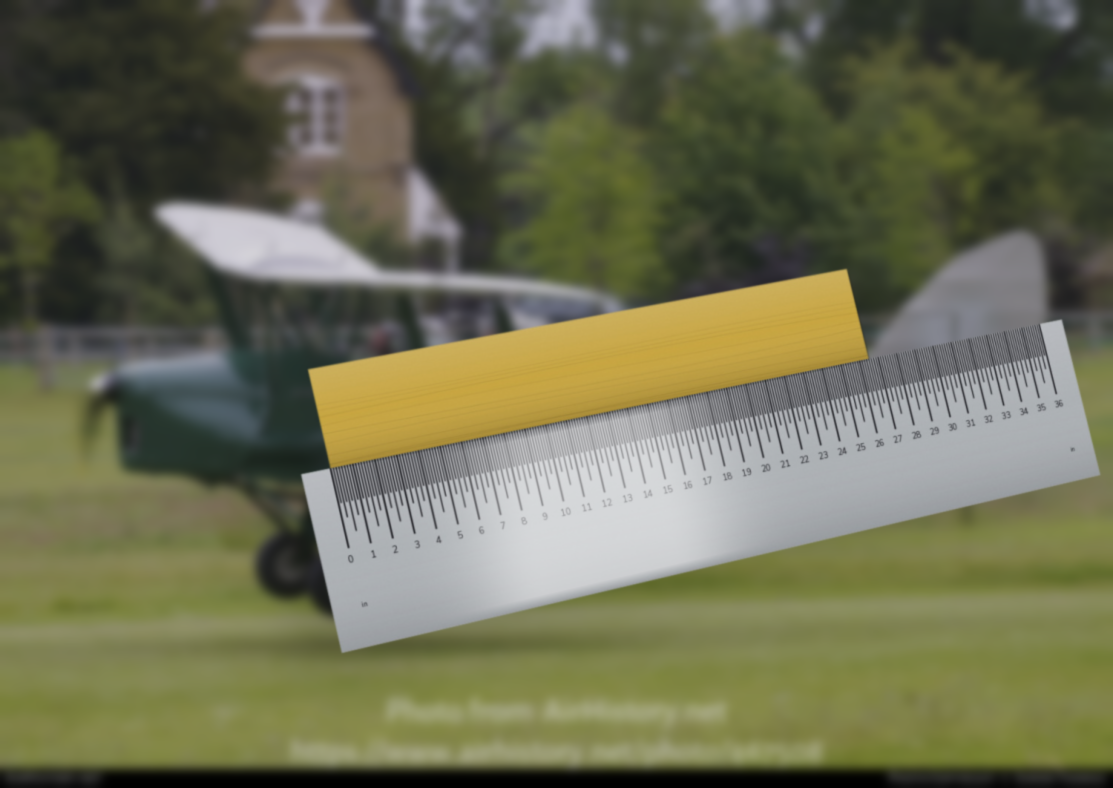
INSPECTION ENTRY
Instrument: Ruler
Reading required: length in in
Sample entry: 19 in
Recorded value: 26.5 in
